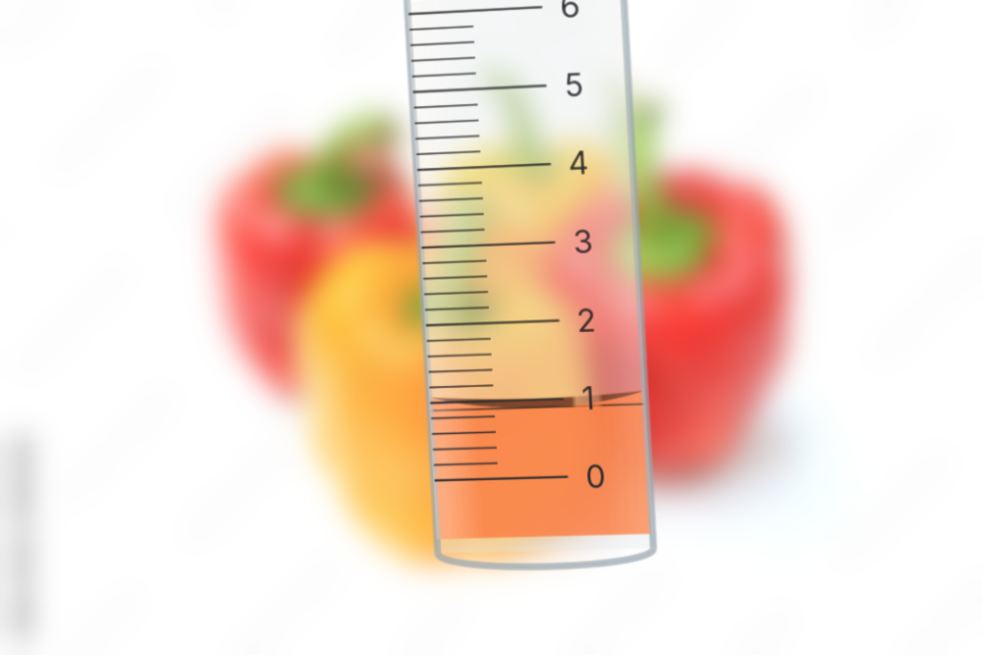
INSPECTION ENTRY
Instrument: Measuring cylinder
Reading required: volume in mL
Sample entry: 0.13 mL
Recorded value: 0.9 mL
